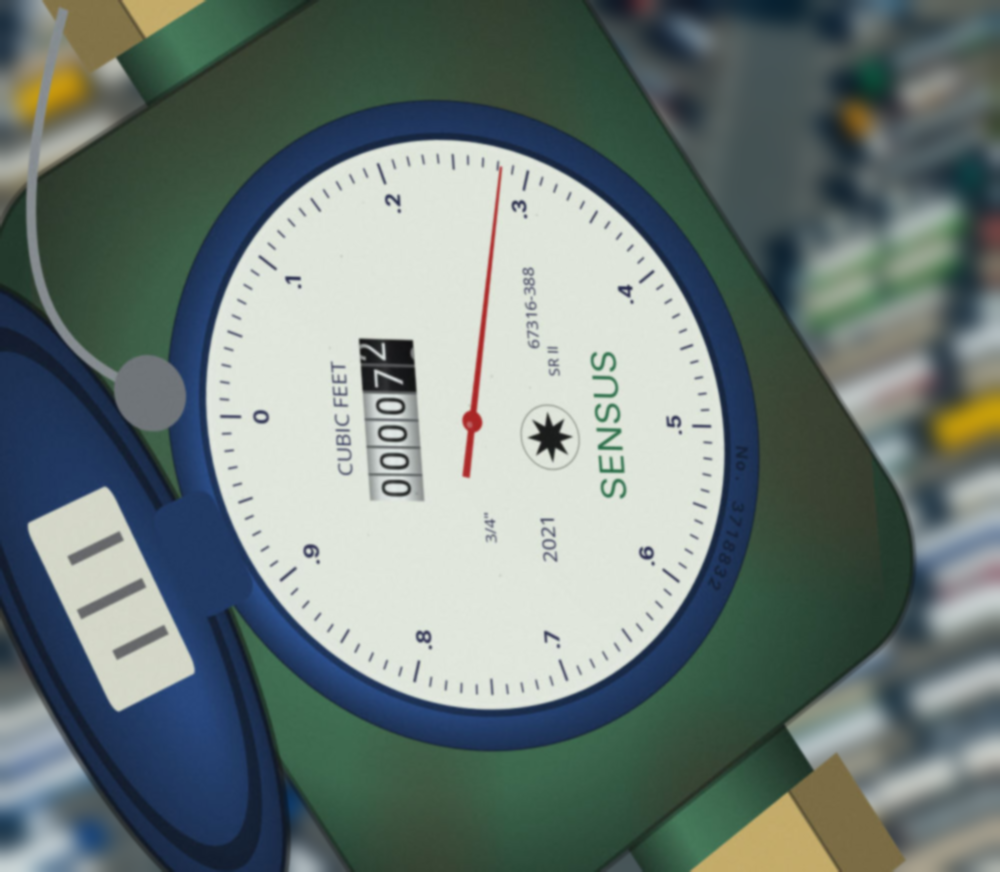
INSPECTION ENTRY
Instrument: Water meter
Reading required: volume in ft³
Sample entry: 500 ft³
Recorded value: 72.28 ft³
